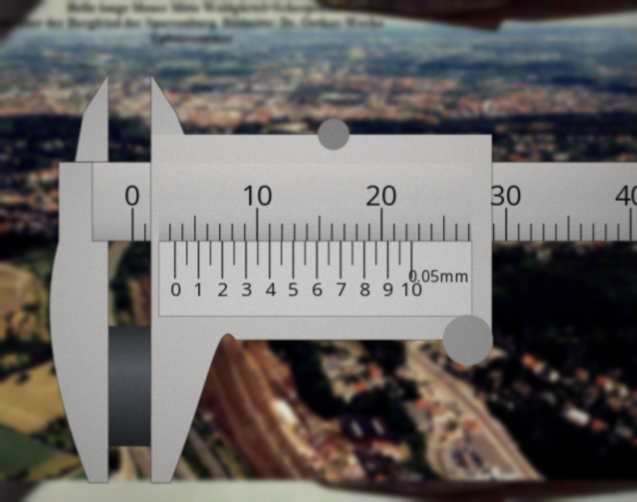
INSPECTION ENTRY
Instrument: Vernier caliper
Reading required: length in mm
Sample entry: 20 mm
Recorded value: 3.4 mm
